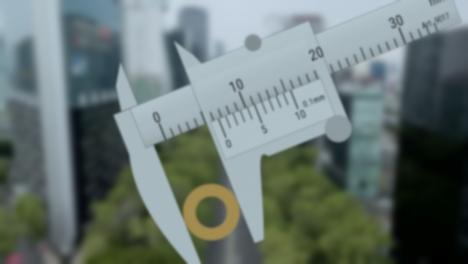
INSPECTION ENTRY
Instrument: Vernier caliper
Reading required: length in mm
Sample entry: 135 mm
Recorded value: 6.6 mm
